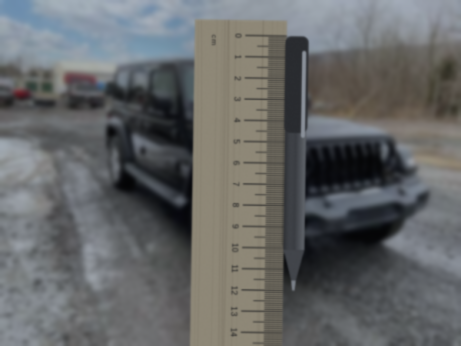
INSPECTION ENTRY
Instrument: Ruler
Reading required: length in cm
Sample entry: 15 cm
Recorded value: 12 cm
